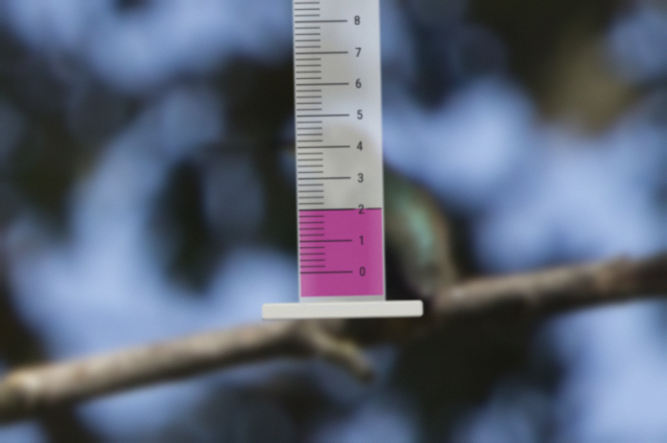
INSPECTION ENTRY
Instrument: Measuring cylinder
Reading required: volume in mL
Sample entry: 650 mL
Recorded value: 2 mL
